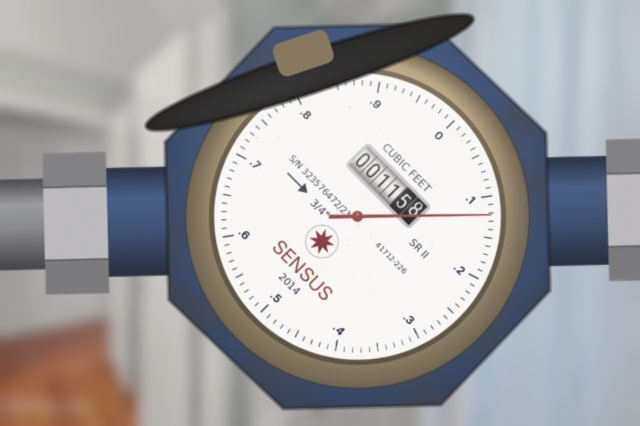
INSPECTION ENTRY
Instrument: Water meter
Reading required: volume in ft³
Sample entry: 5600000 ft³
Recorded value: 1158.12 ft³
